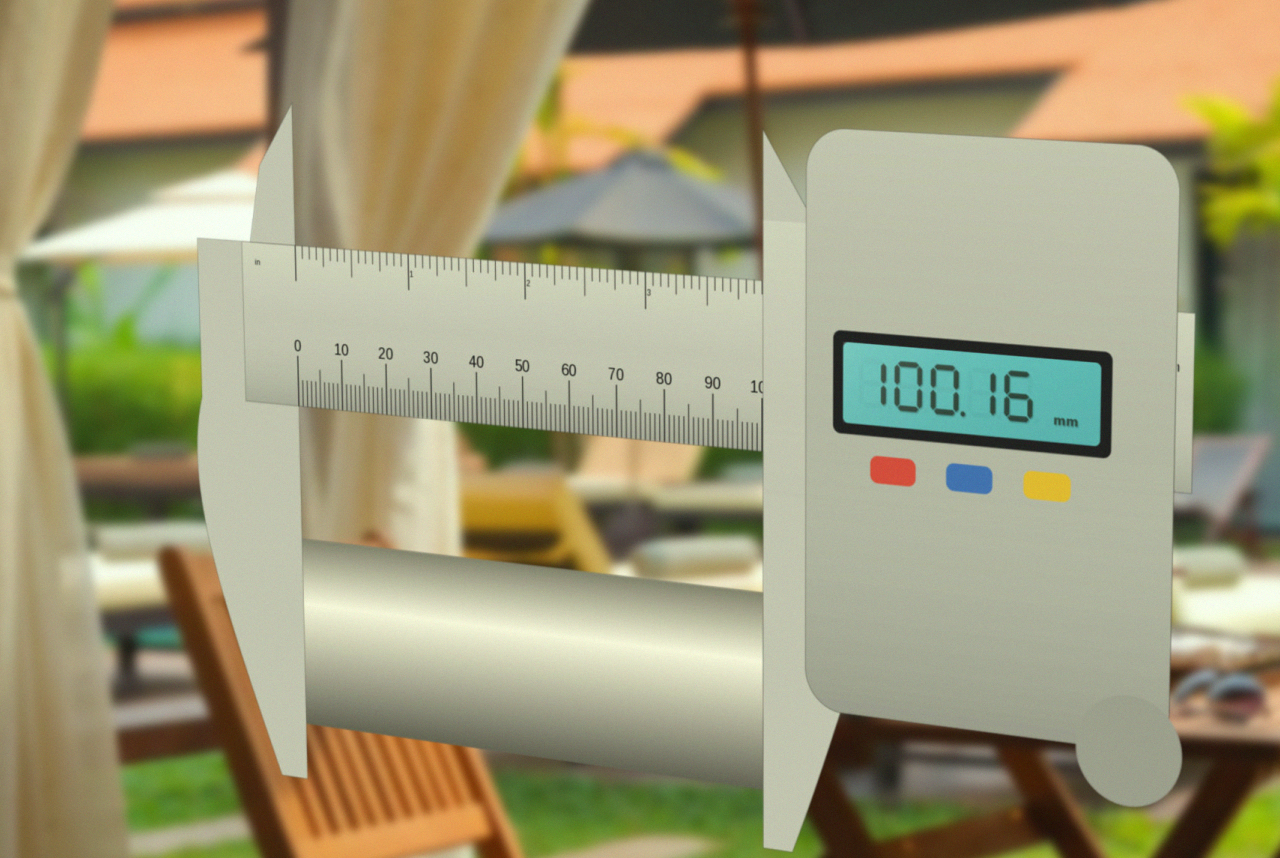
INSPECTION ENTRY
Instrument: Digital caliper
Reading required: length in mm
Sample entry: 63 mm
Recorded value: 100.16 mm
